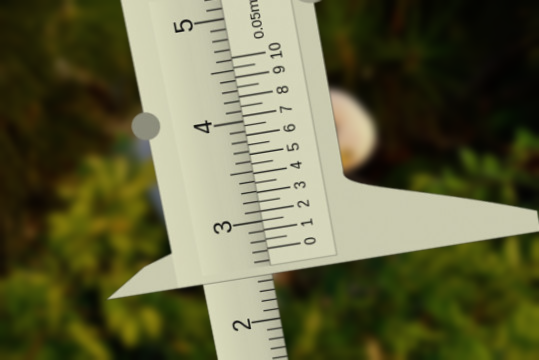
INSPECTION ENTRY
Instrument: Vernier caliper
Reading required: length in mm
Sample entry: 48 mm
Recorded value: 27.2 mm
